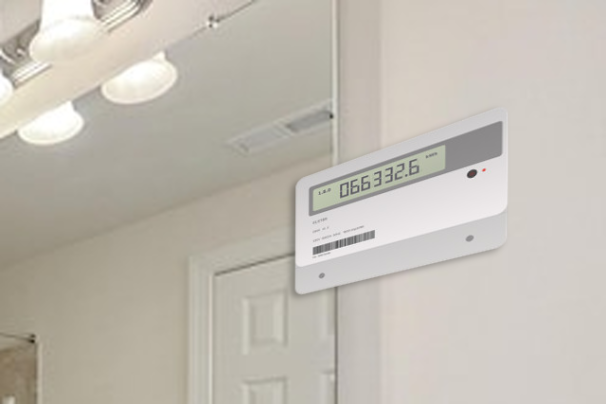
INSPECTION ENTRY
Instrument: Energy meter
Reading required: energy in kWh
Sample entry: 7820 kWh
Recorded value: 66332.6 kWh
